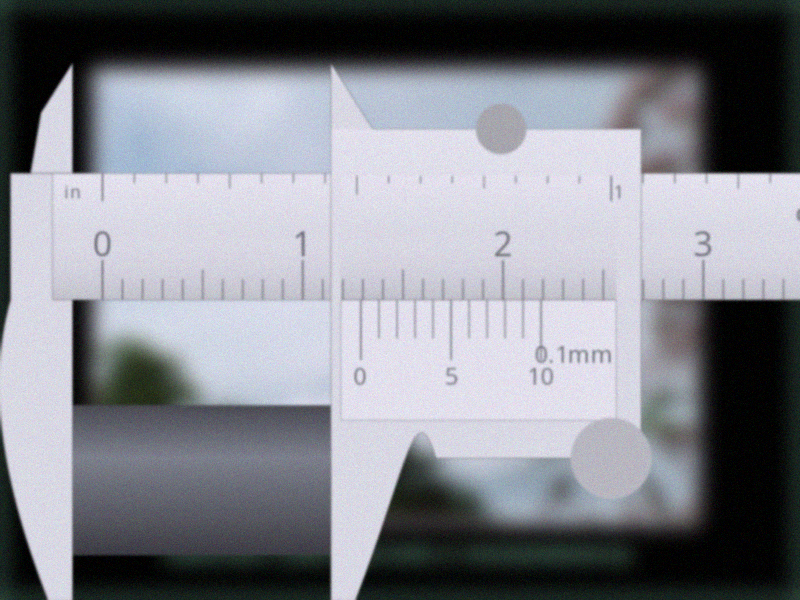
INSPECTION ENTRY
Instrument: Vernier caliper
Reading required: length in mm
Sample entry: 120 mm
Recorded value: 12.9 mm
